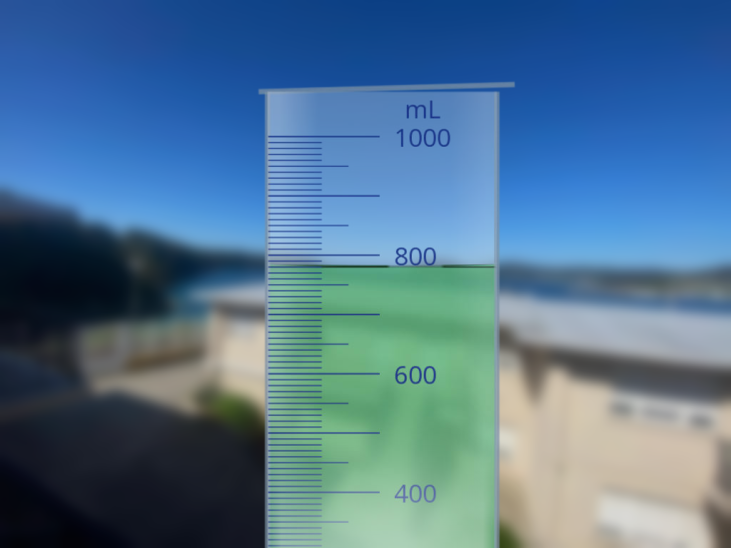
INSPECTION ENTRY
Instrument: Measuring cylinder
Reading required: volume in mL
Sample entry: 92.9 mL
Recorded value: 780 mL
